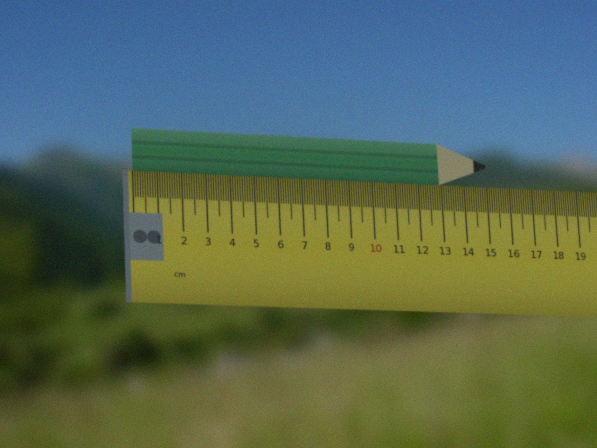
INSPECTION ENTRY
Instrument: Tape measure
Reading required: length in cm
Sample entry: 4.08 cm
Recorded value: 15 cm
